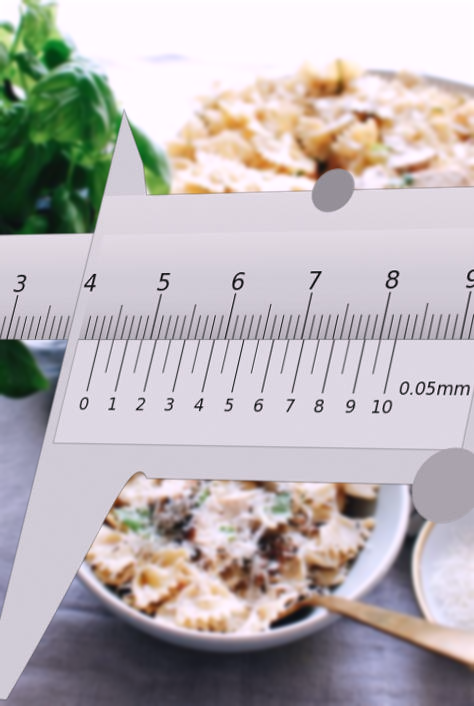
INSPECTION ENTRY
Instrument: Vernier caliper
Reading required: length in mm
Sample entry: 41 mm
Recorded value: 43.0 mm
